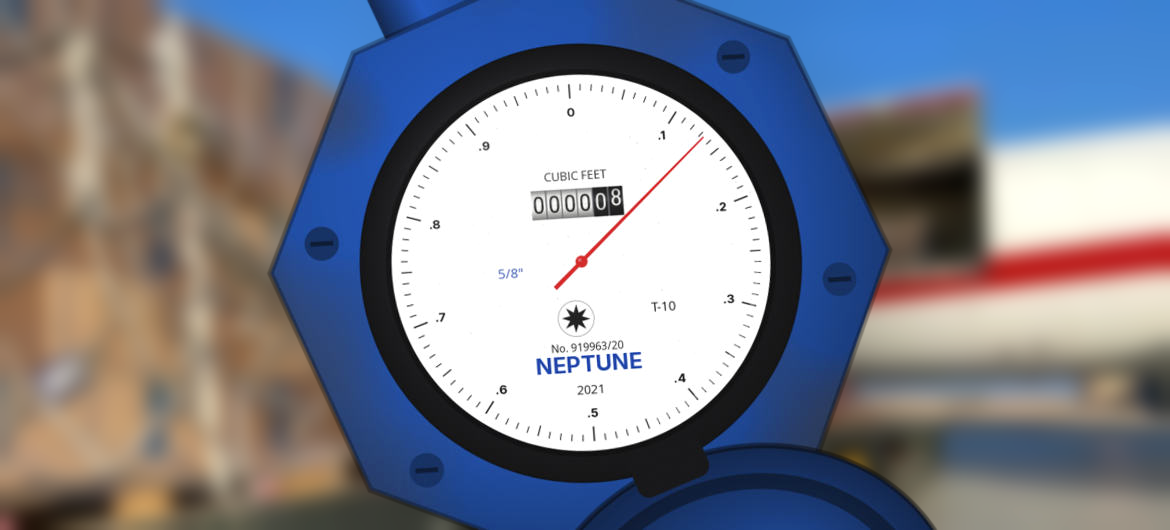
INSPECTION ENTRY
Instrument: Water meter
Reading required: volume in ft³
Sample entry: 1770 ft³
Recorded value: 8.13 ft³
